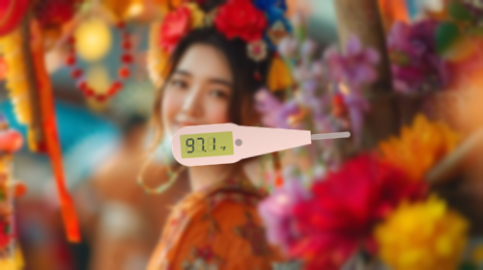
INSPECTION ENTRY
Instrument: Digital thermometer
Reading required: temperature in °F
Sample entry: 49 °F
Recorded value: 97.1 °F
